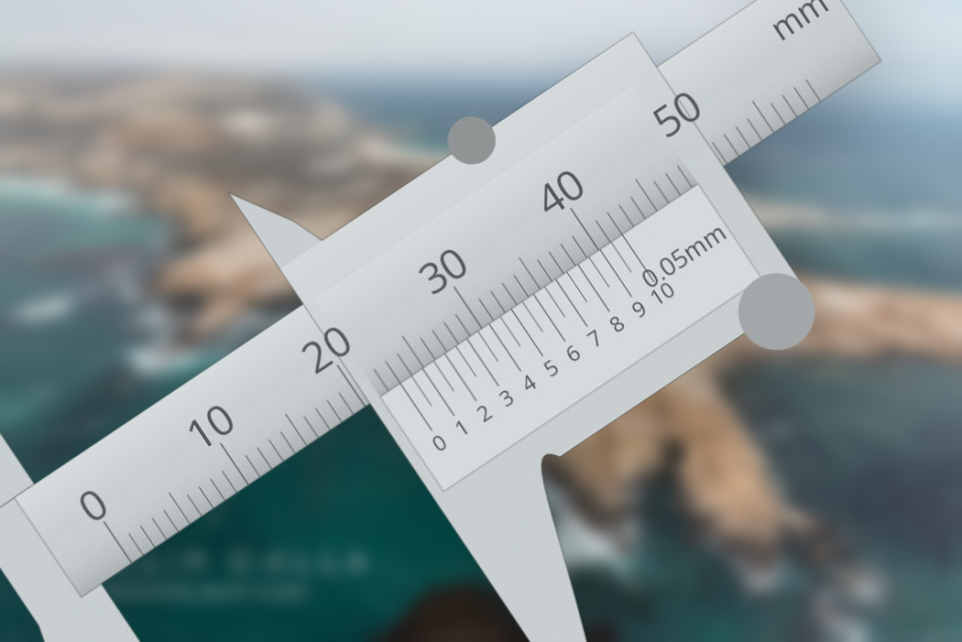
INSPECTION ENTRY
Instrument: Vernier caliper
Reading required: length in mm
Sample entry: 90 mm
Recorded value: 23.0 mm
